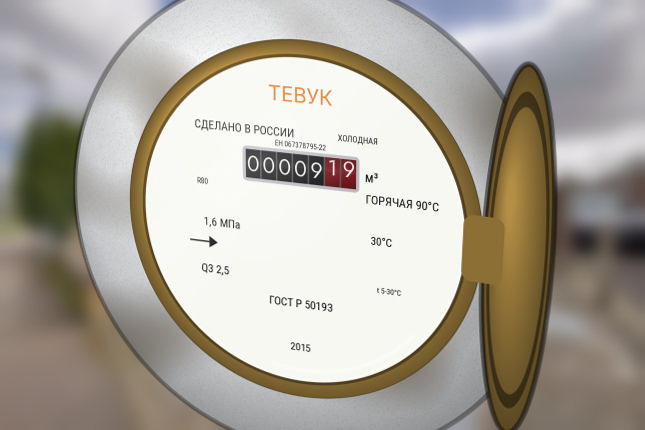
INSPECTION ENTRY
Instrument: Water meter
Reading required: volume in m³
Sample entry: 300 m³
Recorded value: 9.19 m³
